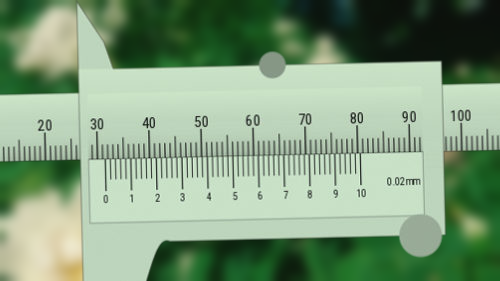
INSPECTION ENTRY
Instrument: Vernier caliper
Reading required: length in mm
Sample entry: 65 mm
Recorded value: 31.5 mm
